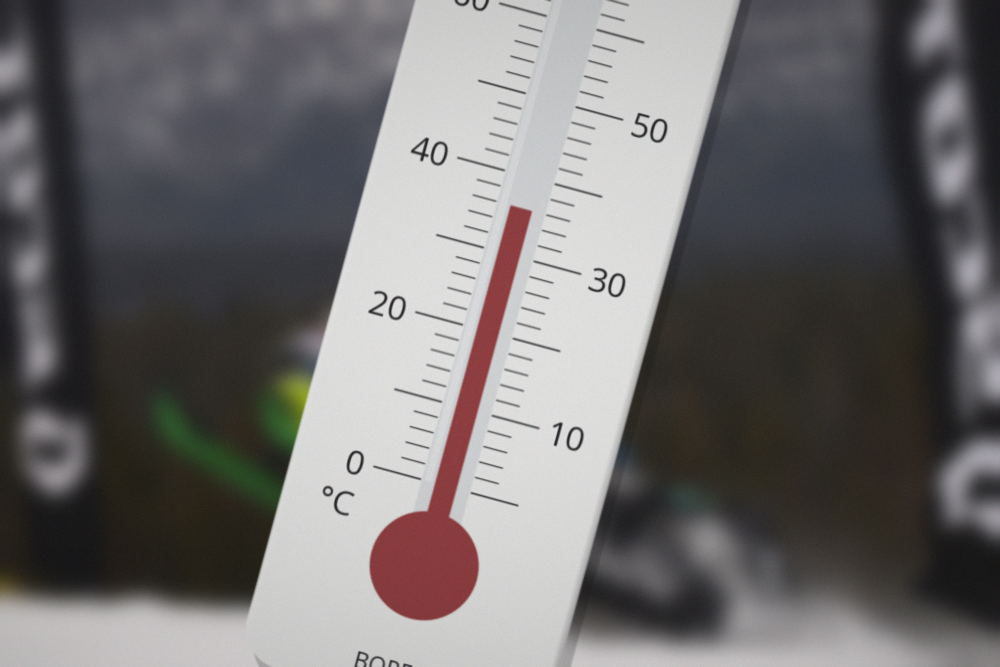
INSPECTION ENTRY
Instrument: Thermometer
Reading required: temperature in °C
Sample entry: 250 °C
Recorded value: 36 °C
